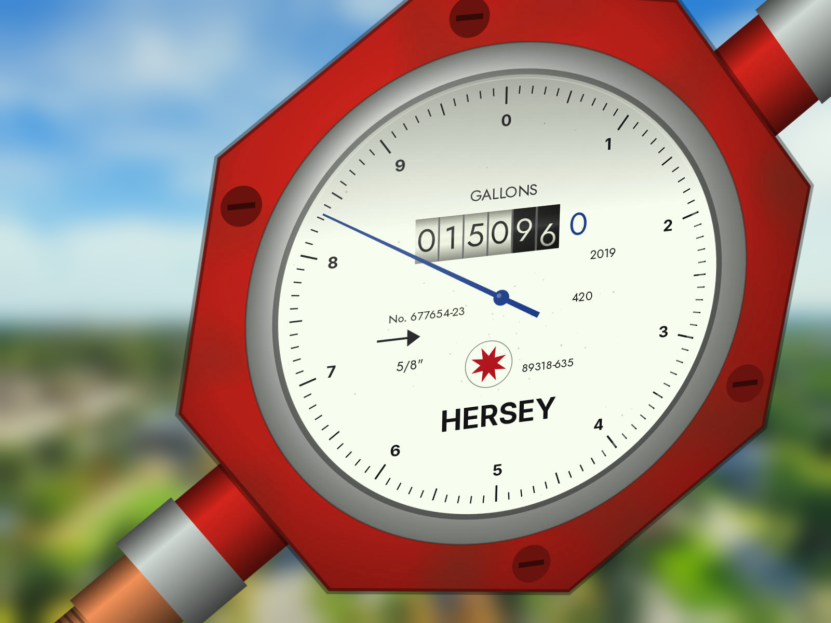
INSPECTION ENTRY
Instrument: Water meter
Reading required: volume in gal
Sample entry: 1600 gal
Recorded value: 150958.3 gal
